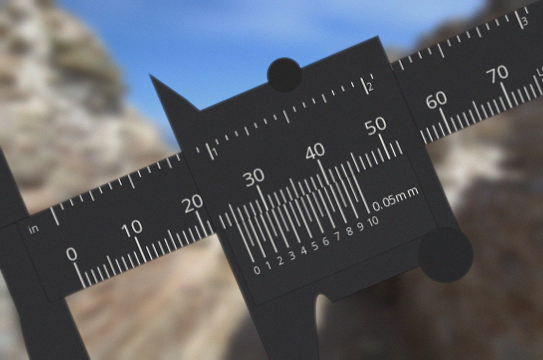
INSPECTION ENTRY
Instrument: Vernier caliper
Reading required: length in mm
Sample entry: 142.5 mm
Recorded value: 25.0 mm
